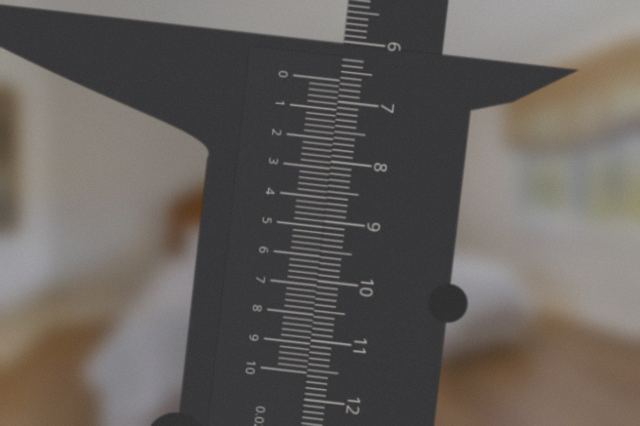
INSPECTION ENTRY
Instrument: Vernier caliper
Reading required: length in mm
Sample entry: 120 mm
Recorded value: 66.5 mm
